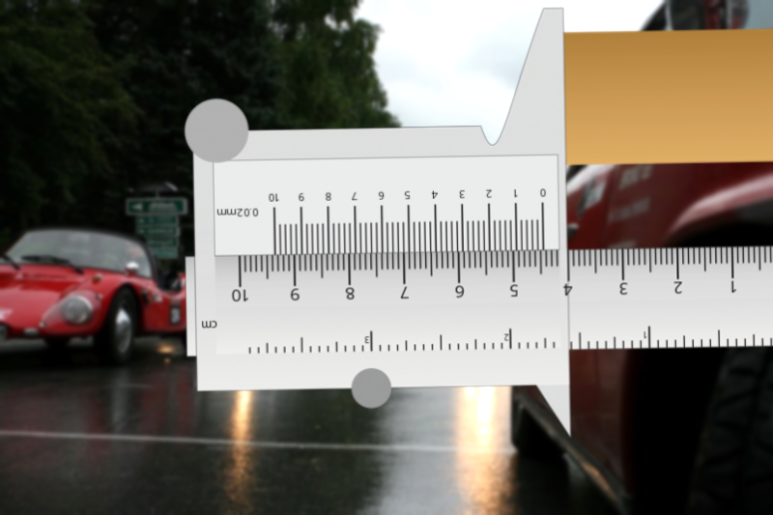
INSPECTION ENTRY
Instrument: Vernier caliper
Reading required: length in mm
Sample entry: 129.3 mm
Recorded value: 44.5 mm
